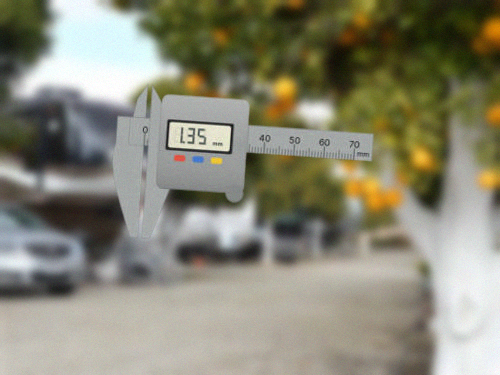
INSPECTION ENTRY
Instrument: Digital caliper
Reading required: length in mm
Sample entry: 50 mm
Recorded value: 1.35 mm
